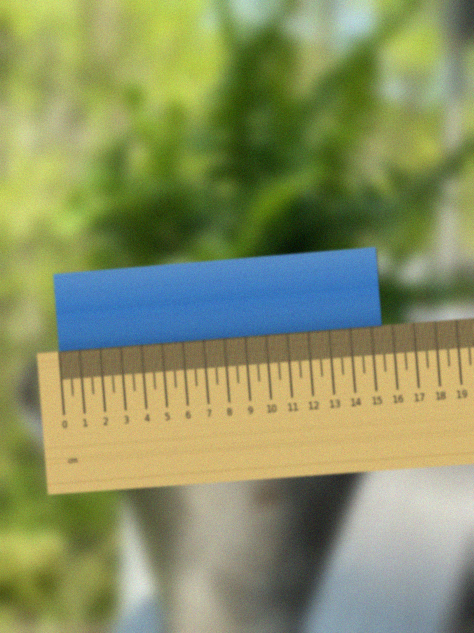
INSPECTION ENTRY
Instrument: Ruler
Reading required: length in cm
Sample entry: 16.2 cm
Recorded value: 15.5 cm
